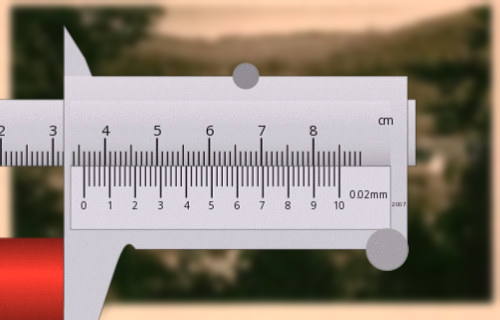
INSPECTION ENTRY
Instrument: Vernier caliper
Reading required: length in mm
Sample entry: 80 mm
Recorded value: 36.0 mm
